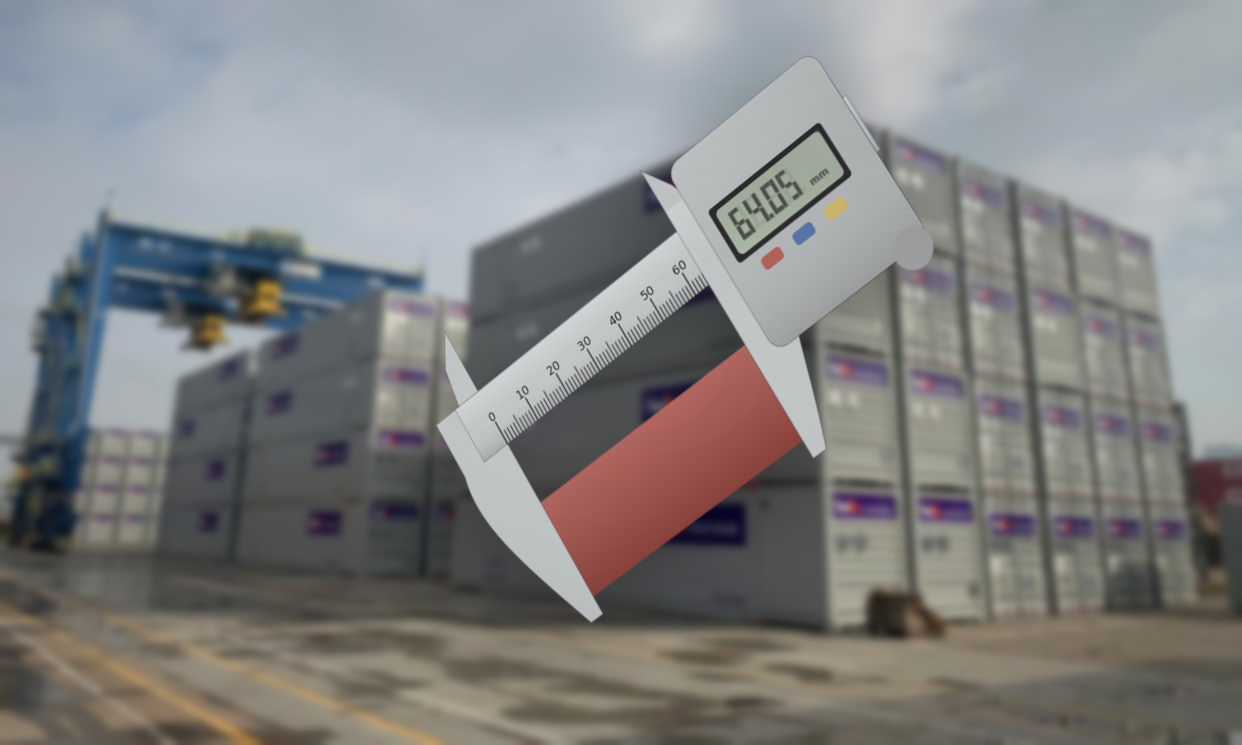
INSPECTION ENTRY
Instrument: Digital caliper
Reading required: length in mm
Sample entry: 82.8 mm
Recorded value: 64.05 mm
